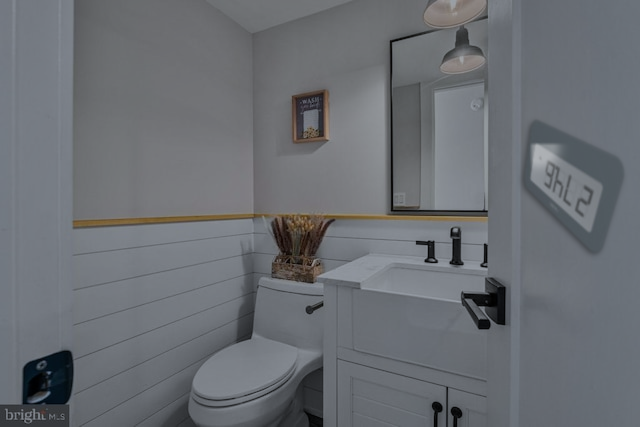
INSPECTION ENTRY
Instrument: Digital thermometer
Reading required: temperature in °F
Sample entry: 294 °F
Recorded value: 274.6 °F
